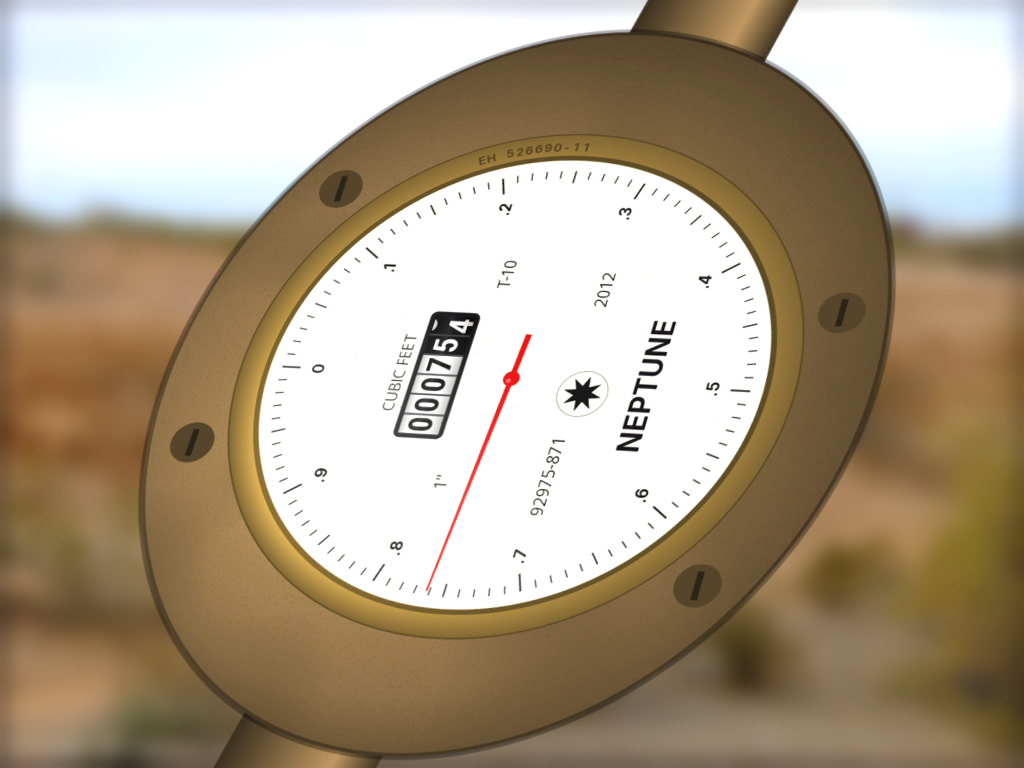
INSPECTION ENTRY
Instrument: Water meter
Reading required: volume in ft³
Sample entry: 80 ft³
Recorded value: 753.76 ft³
